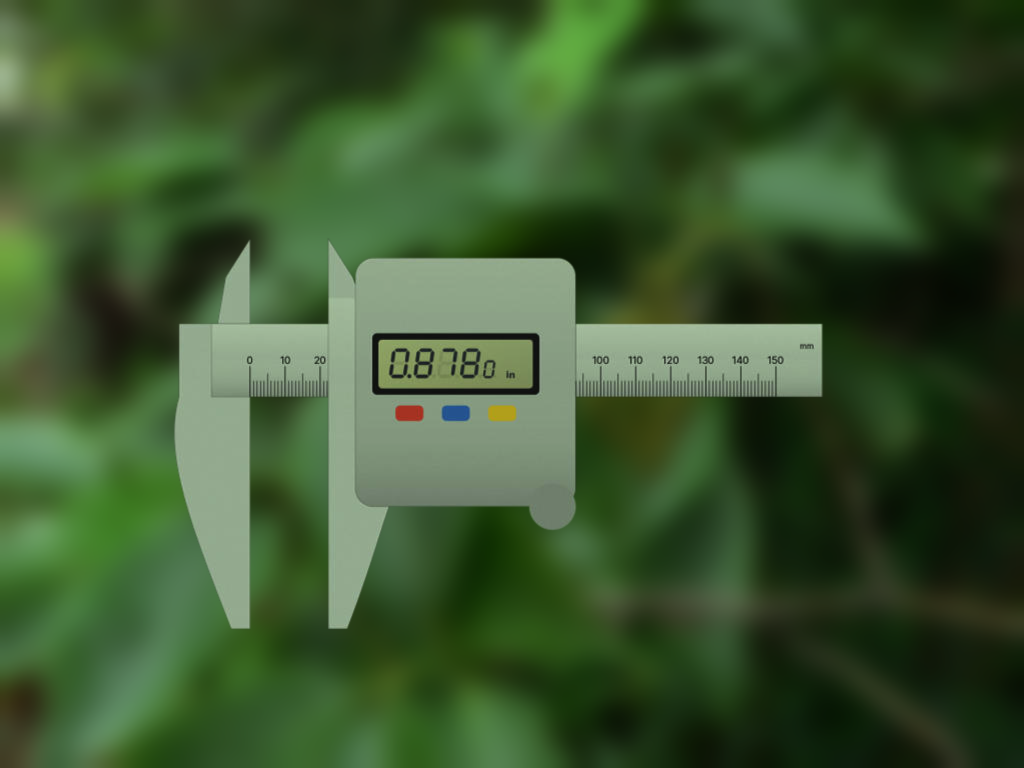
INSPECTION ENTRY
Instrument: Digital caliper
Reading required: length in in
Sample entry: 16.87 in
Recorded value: 0.8780 in
